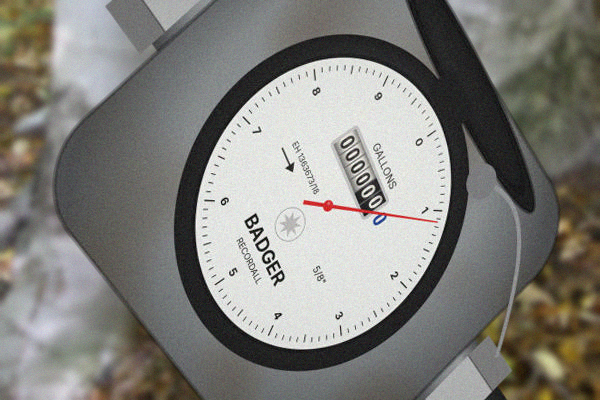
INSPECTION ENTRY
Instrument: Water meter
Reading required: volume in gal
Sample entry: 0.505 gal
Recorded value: 1.1 gal
